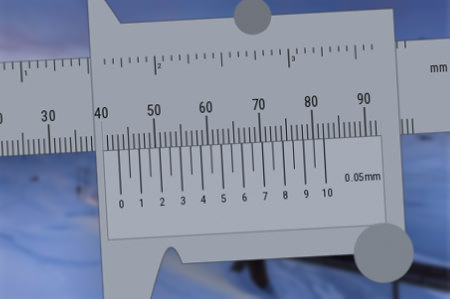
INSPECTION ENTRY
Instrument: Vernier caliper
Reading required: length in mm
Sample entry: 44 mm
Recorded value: 43.0 mm
